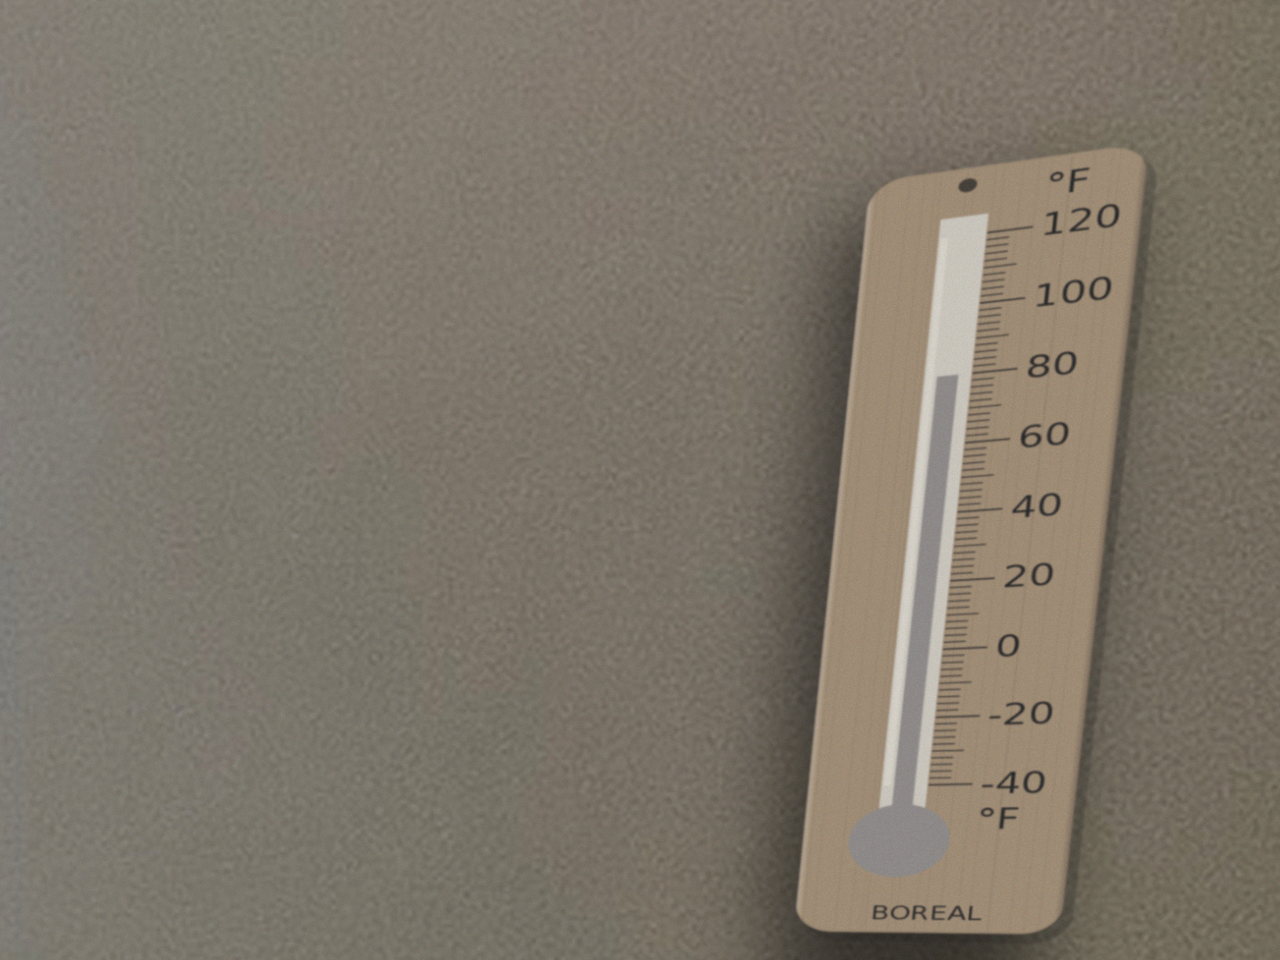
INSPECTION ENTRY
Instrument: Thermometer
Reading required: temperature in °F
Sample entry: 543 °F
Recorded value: 80 °F
